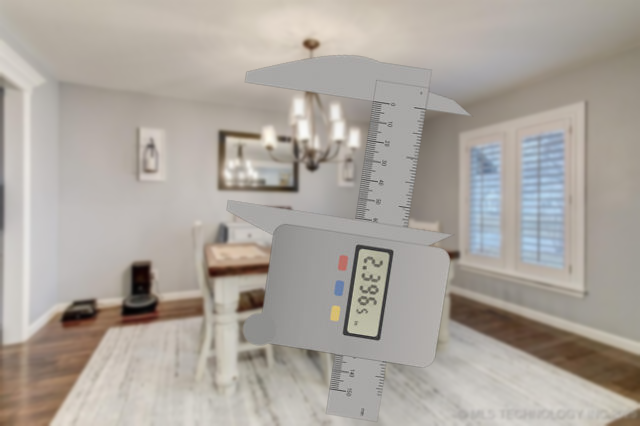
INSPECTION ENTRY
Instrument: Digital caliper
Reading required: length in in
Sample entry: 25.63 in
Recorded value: 2.3965 in
